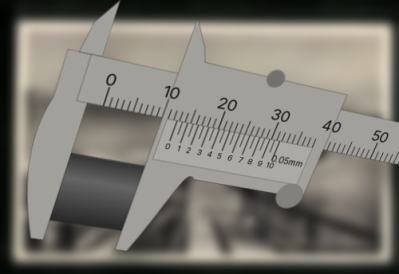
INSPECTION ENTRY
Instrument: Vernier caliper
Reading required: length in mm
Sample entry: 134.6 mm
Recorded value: 12.6 mm
